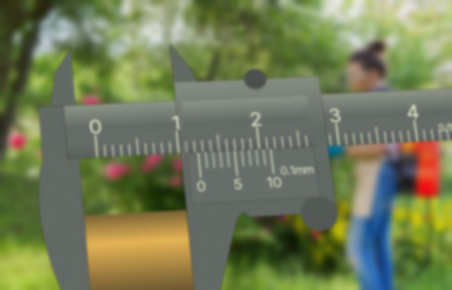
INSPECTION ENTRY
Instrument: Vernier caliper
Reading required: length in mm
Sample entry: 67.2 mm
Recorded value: 12.4 mm
